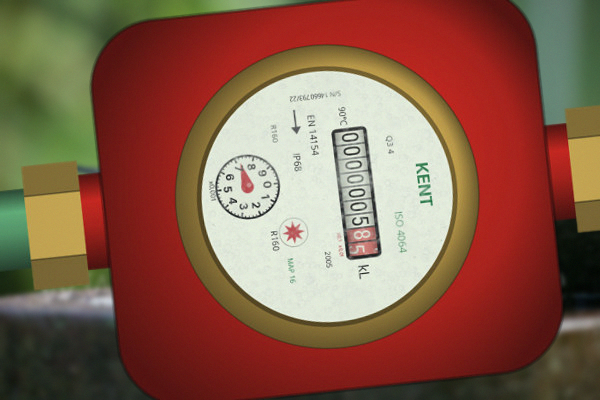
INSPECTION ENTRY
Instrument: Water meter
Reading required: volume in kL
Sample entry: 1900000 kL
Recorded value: 5.847 kL
